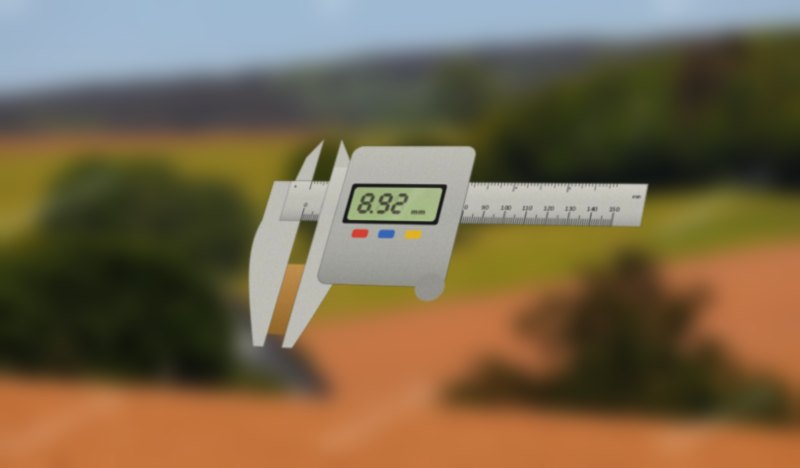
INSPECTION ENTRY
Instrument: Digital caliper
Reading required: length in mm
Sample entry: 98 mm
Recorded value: 8.92 mm
